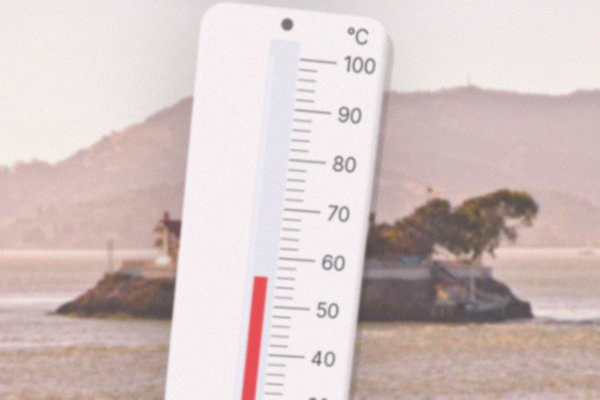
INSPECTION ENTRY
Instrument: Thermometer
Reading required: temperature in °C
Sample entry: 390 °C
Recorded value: 56 °C
